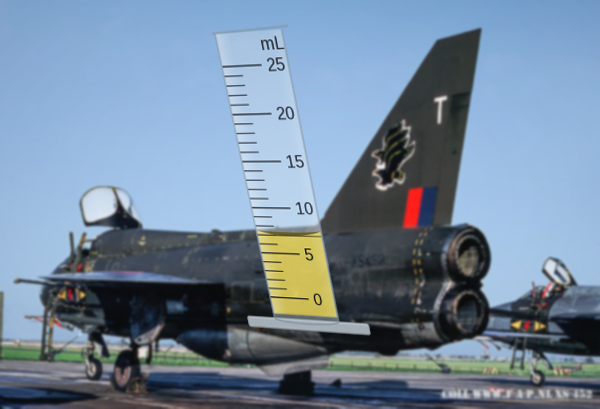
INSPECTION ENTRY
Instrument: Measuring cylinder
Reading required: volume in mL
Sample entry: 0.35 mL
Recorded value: 7 mL
